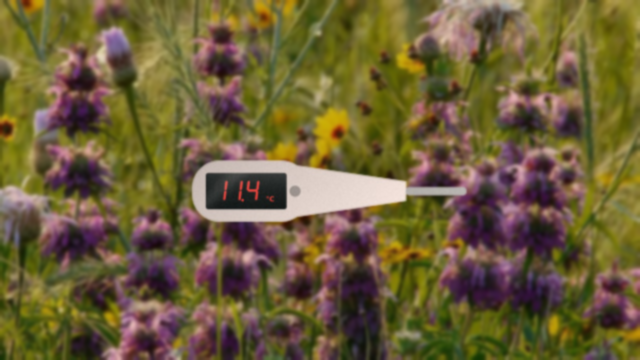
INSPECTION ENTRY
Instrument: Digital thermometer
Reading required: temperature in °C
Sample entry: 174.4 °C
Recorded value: 11.4 °C
